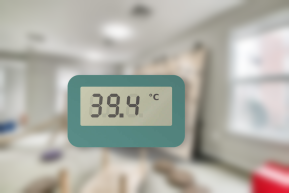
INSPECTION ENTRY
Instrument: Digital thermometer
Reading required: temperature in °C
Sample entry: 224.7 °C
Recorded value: 39.4 °C
